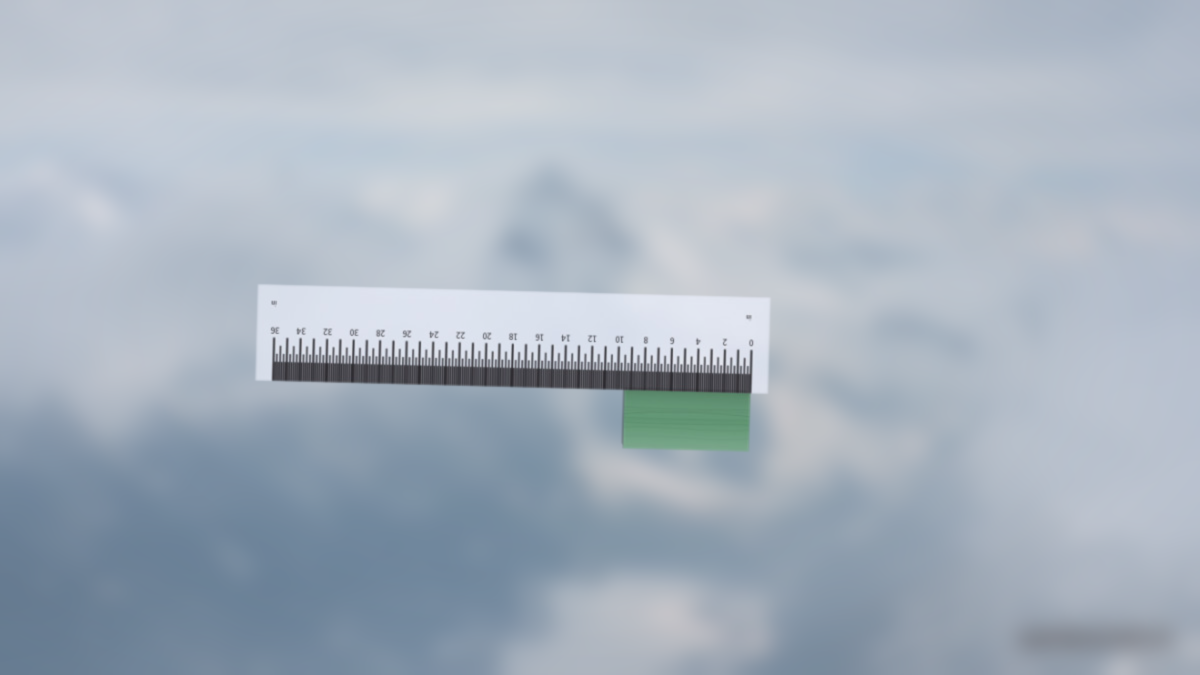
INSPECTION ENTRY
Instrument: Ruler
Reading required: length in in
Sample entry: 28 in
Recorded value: 9.5 in
